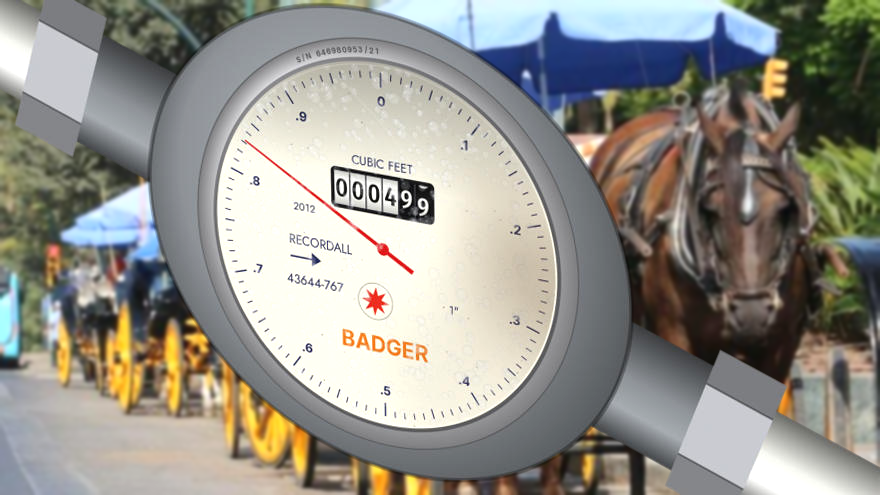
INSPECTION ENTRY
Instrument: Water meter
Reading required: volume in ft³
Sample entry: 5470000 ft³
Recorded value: 498.83 ft³
